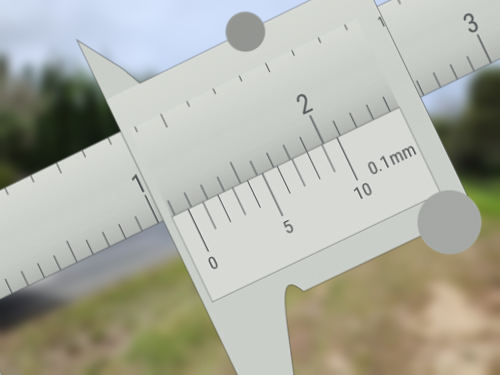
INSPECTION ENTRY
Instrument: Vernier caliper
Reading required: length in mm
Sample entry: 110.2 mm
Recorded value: 11.8 mm
